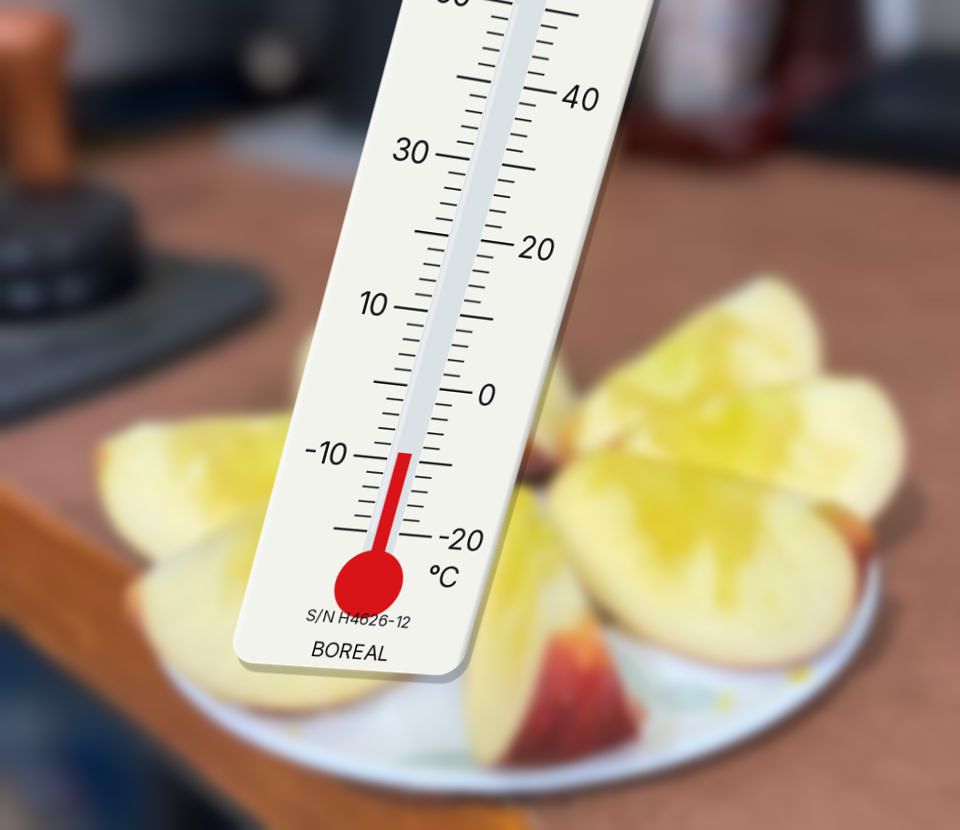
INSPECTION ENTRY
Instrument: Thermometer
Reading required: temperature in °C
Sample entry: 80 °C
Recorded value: -9 °C
